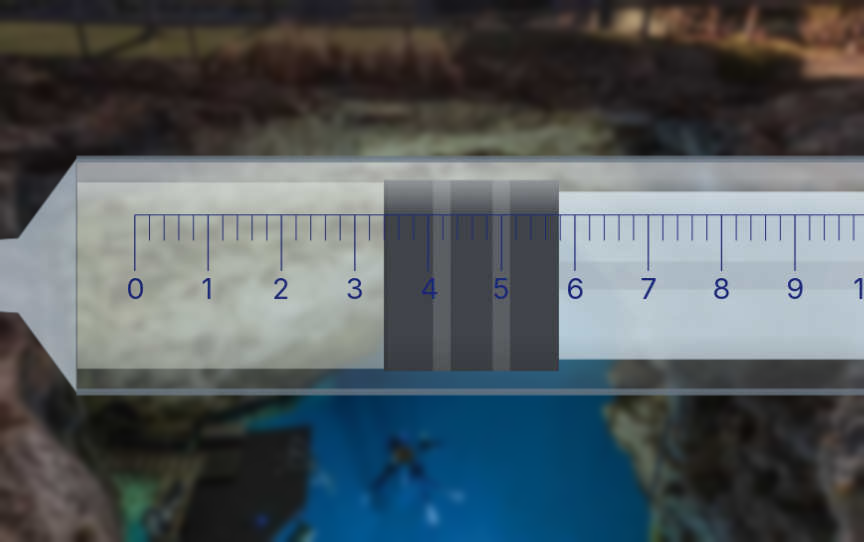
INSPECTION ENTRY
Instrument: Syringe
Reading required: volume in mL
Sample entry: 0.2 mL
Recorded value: 3.4 mL
